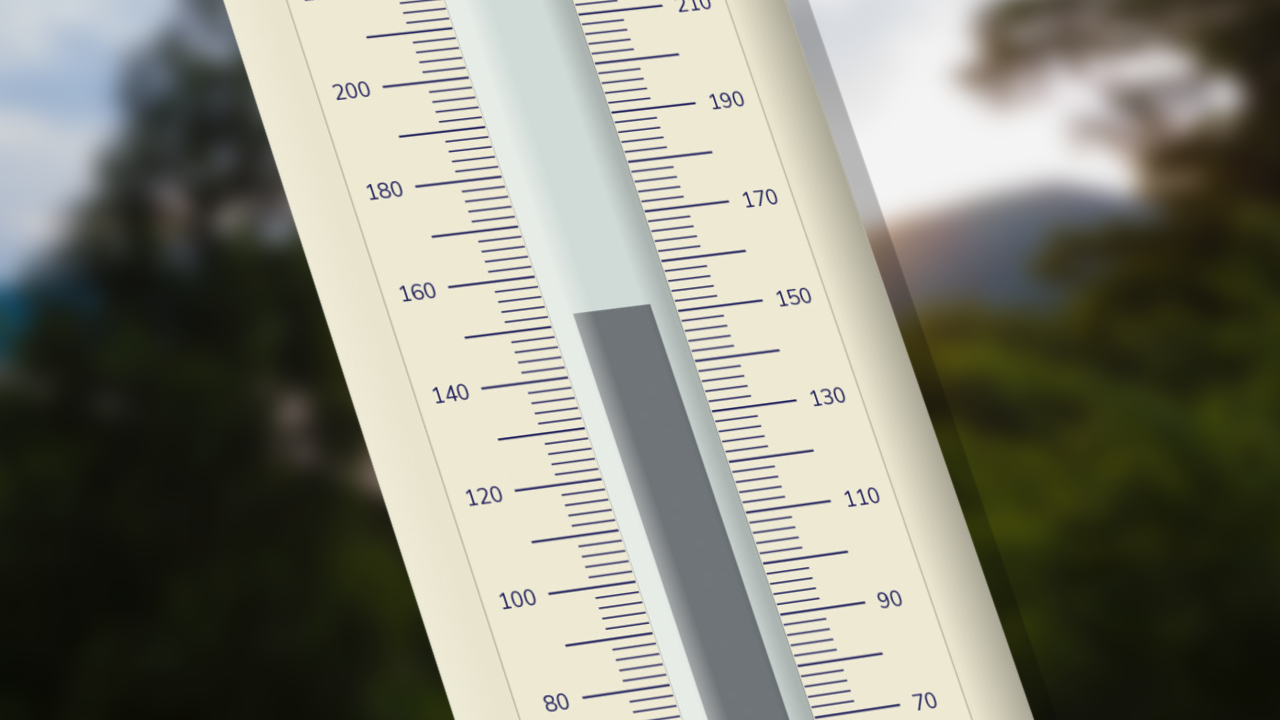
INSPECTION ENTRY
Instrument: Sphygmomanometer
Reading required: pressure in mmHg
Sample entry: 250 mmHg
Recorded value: 152 mmHg
